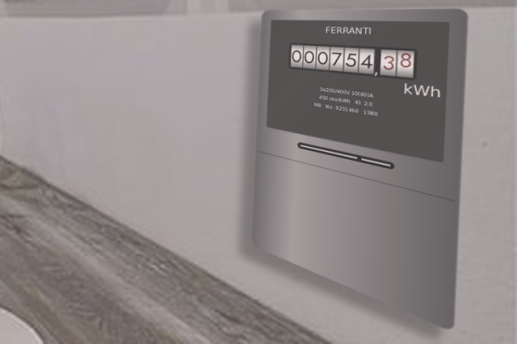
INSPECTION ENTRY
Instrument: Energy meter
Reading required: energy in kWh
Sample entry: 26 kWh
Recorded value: 754.38 kWh
